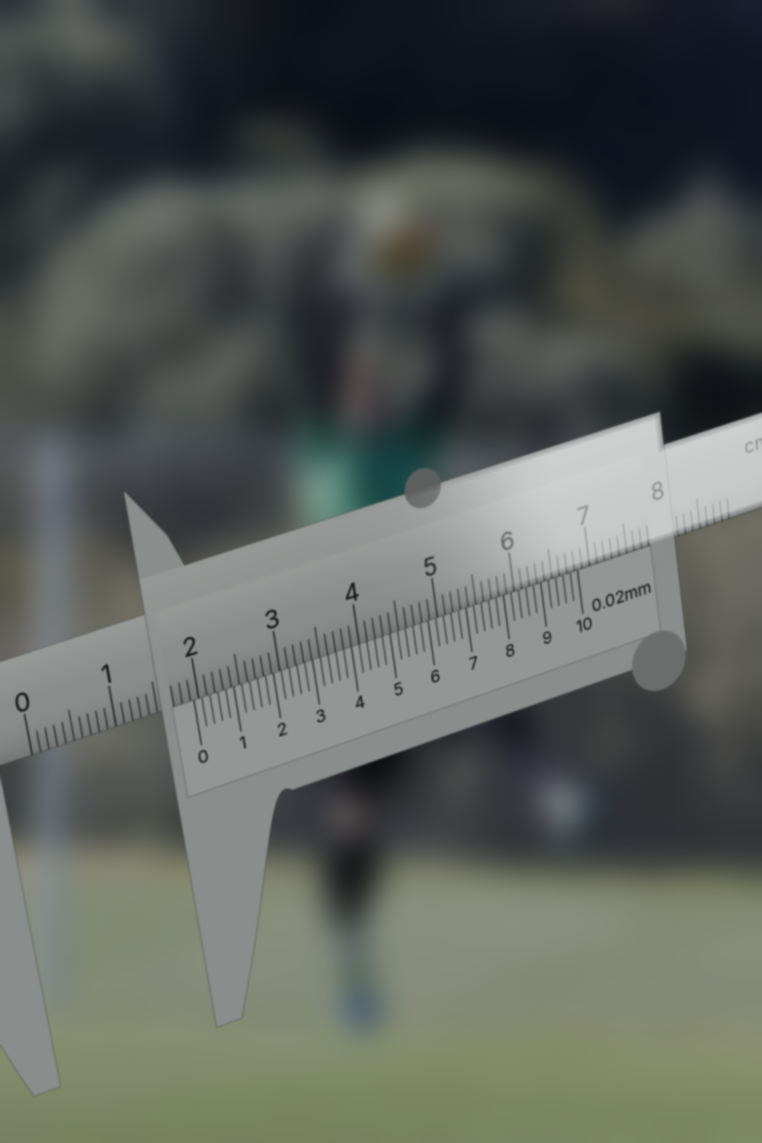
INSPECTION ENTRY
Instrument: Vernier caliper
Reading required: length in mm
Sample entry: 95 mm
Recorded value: 19.4 mm
